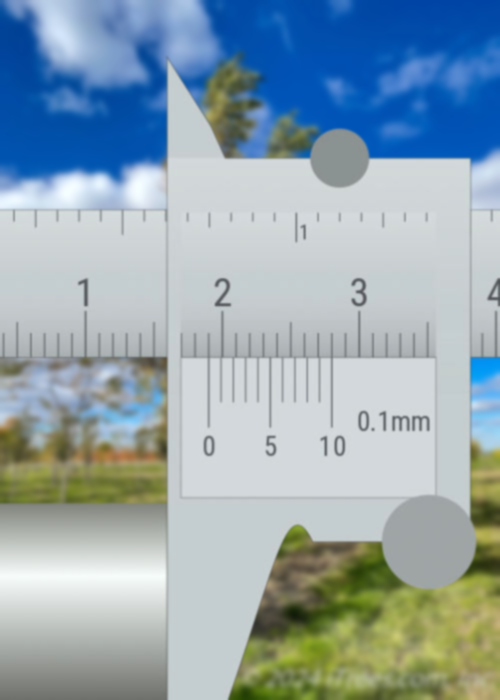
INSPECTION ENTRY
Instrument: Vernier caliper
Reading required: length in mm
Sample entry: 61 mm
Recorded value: 19.0 mm
